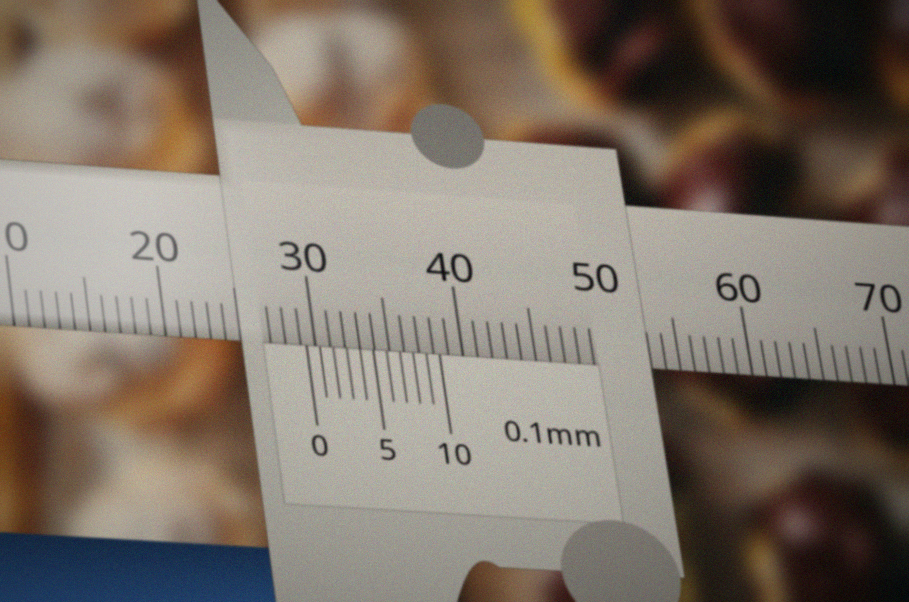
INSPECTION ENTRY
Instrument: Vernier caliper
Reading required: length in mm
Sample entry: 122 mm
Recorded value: 29.4 mm
